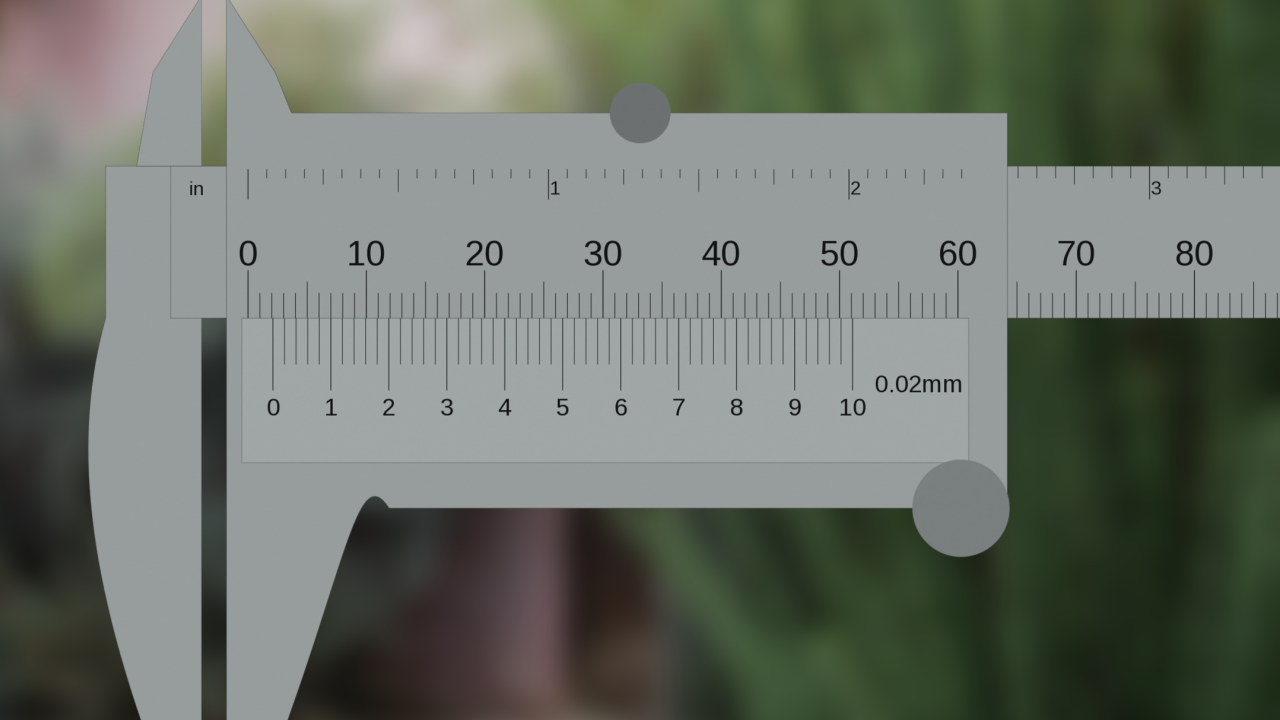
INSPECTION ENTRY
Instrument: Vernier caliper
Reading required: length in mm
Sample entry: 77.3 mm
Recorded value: 2.1 mm
